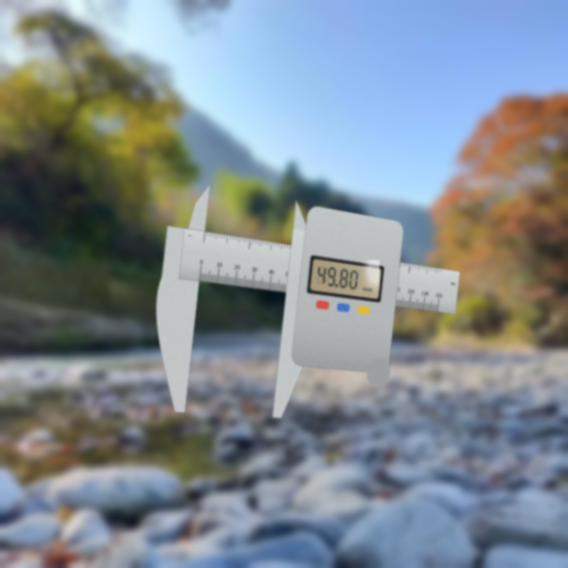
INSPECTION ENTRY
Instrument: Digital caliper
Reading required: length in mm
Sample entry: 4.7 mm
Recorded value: 49.80 mm
